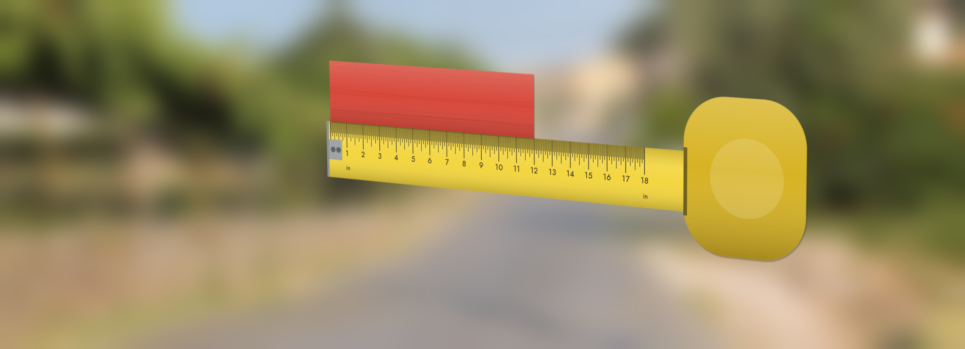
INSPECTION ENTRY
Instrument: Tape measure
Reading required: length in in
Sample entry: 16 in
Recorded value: 12 in
